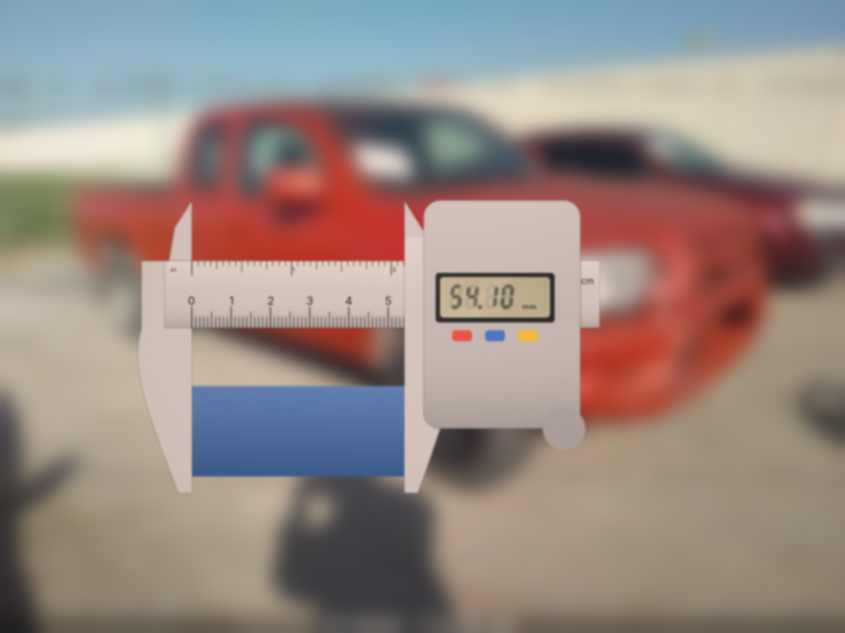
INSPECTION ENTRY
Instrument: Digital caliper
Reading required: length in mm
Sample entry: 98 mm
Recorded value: 54.10 mm
